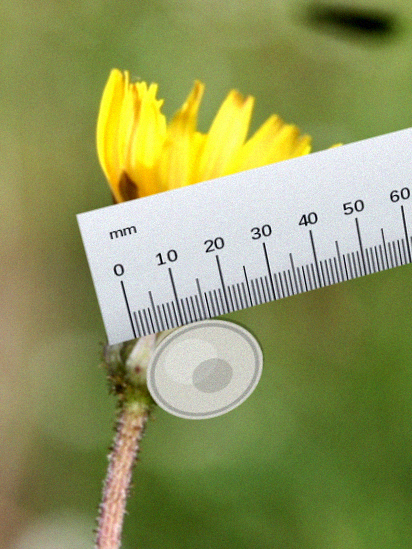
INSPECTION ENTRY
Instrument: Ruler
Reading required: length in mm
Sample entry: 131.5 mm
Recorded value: 25 mm
